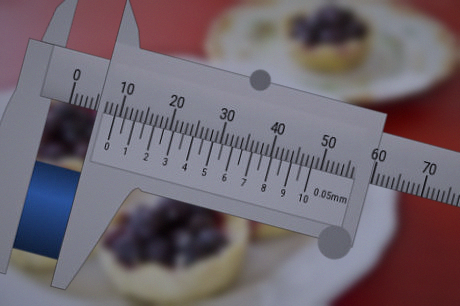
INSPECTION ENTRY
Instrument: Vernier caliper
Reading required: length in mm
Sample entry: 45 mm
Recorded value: 9.0 mm
